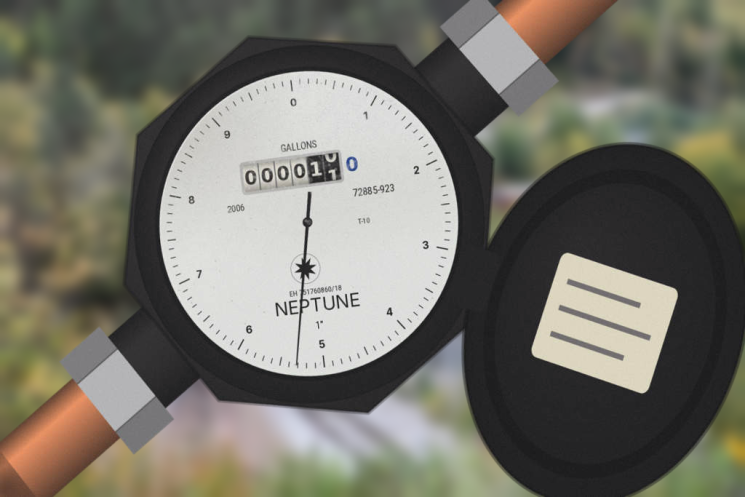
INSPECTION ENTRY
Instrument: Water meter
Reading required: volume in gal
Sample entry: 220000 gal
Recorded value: 105.3 gal
